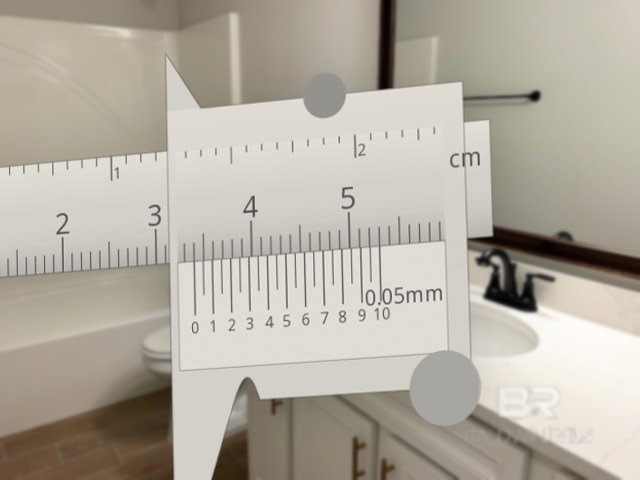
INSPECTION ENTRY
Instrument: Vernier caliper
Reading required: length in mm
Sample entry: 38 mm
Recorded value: 34.0 mm
